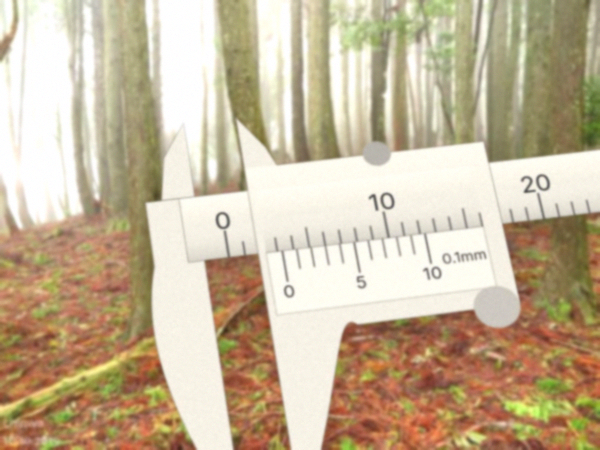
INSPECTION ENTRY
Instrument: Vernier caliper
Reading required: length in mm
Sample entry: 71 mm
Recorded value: 3.3 mm
